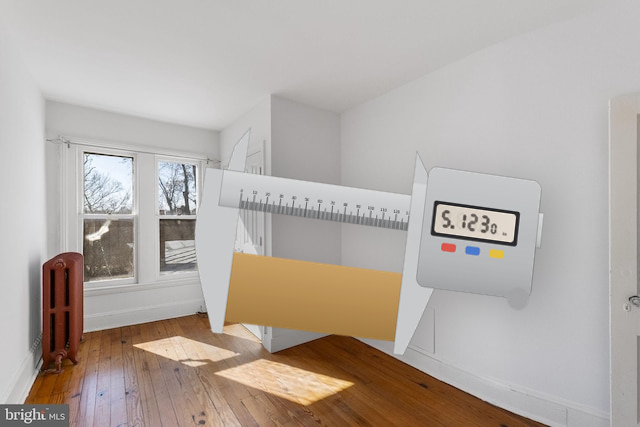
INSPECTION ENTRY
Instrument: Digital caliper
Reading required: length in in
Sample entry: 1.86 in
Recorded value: 5.1230 in
